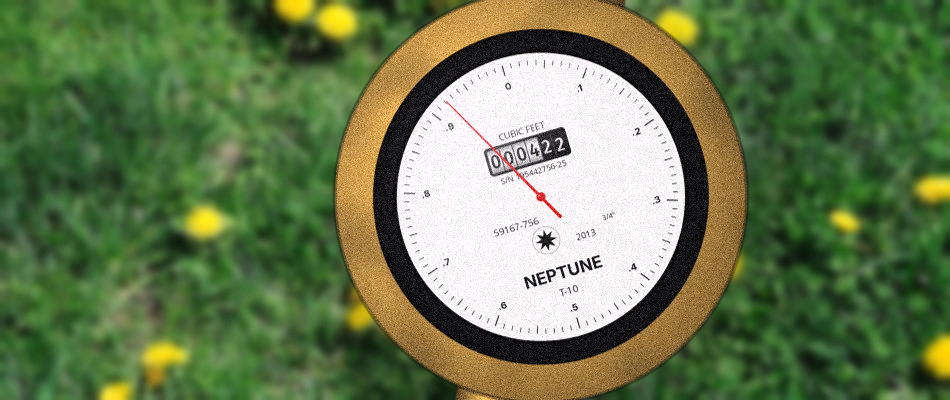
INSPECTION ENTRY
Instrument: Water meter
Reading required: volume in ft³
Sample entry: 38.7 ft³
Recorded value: 421.92 ft³
